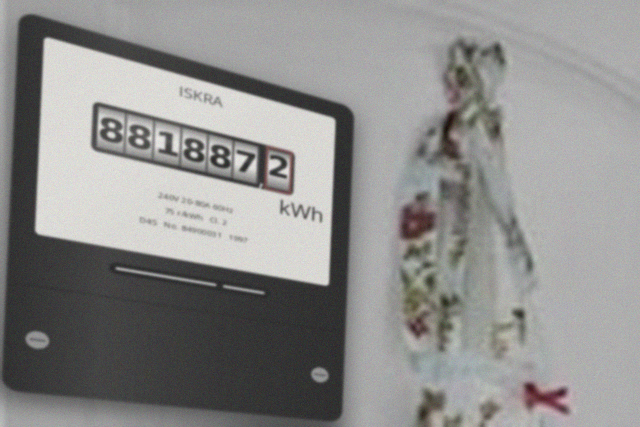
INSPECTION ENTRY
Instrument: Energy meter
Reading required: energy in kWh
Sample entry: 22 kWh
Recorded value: 881887.2 kWh
